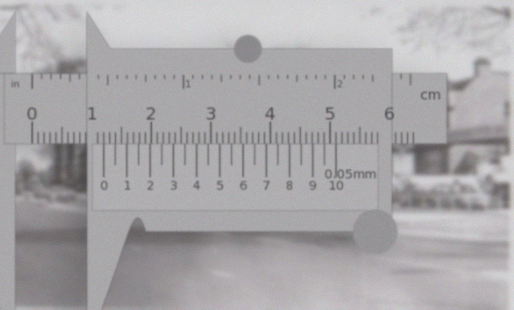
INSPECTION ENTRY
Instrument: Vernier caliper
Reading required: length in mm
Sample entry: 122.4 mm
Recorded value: 12.0 mm
